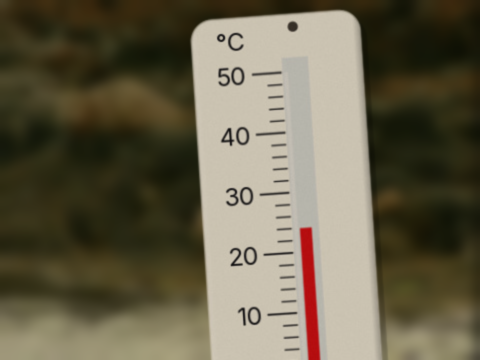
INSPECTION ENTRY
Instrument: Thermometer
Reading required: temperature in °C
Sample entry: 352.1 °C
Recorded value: 24 °C
